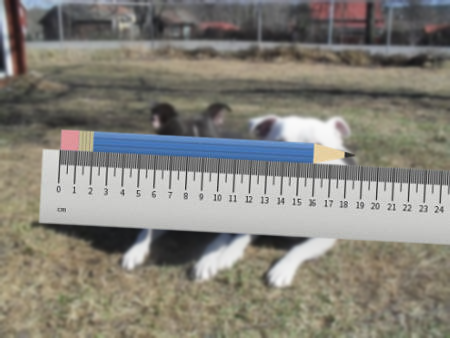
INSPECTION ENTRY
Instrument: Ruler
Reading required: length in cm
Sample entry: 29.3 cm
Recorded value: 18.5 cm
